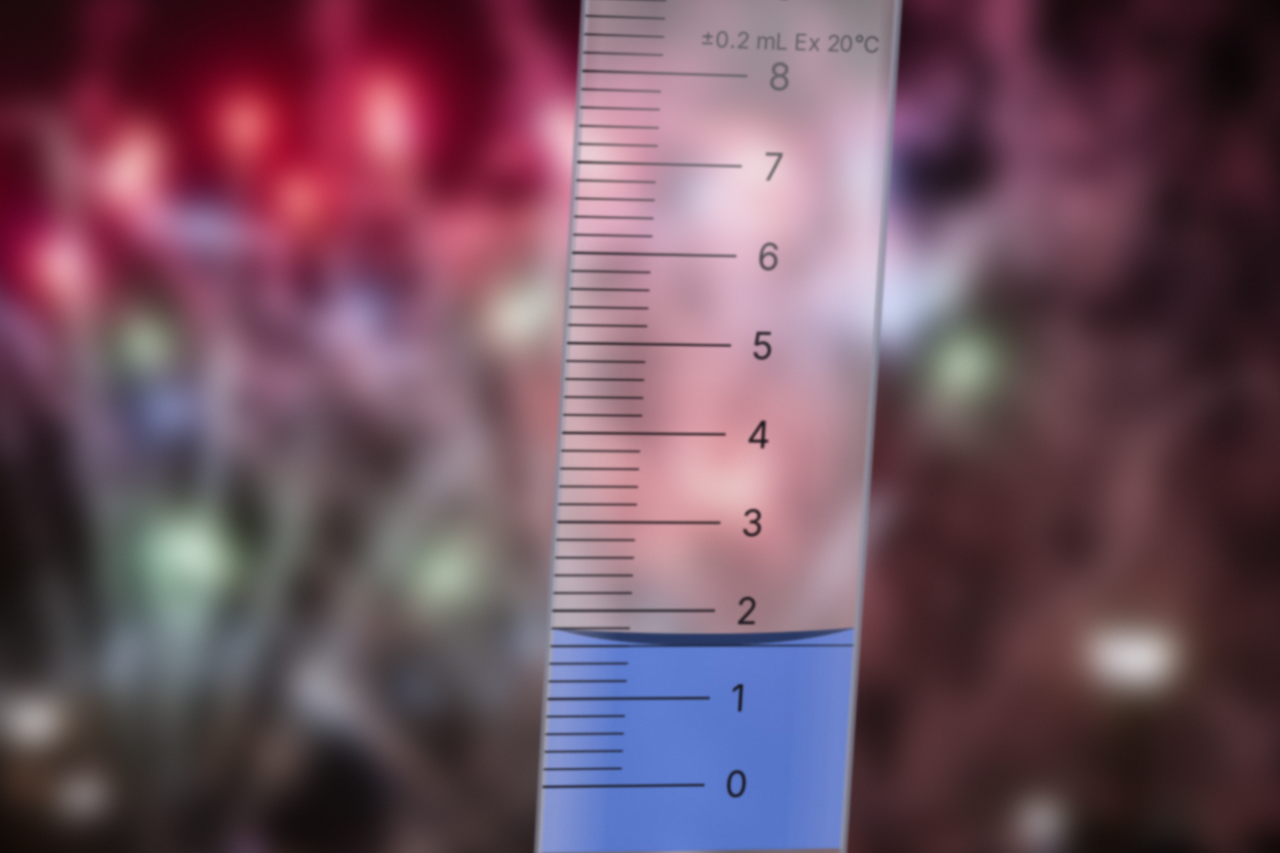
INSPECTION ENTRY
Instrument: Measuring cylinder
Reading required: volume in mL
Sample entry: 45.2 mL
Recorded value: 1.6 mL
